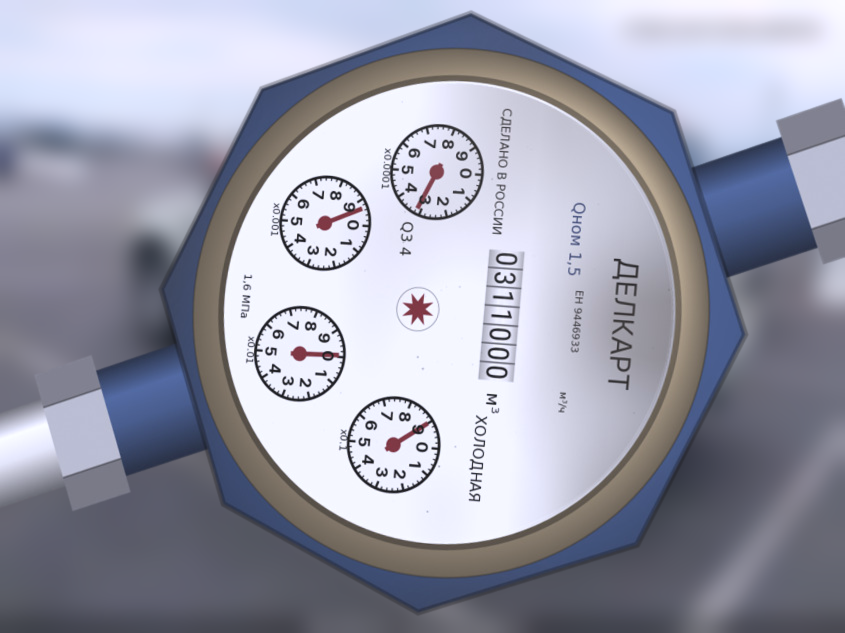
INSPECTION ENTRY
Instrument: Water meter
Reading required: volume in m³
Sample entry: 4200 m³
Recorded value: 311000.8993 m³
